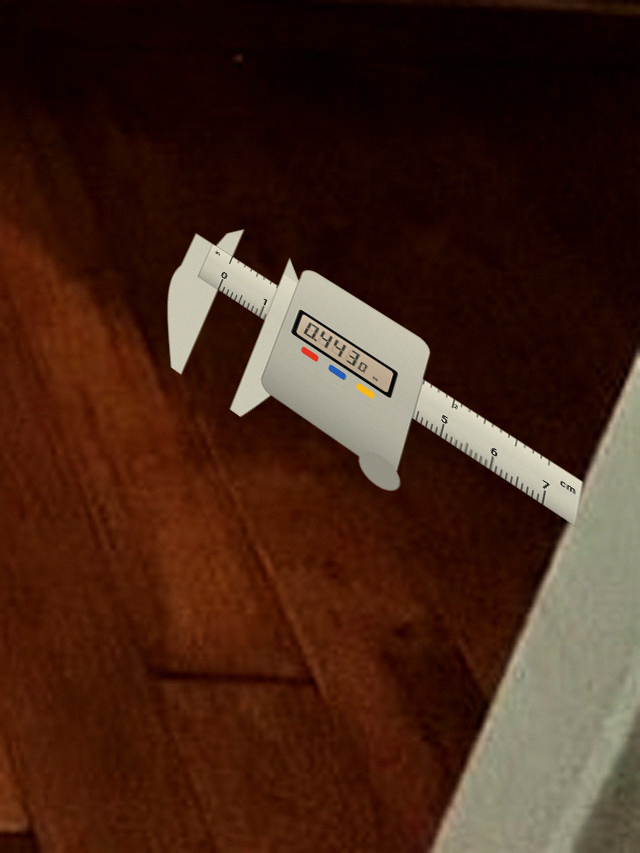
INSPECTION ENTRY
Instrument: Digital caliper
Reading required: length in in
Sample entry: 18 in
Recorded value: 0.4430 in
